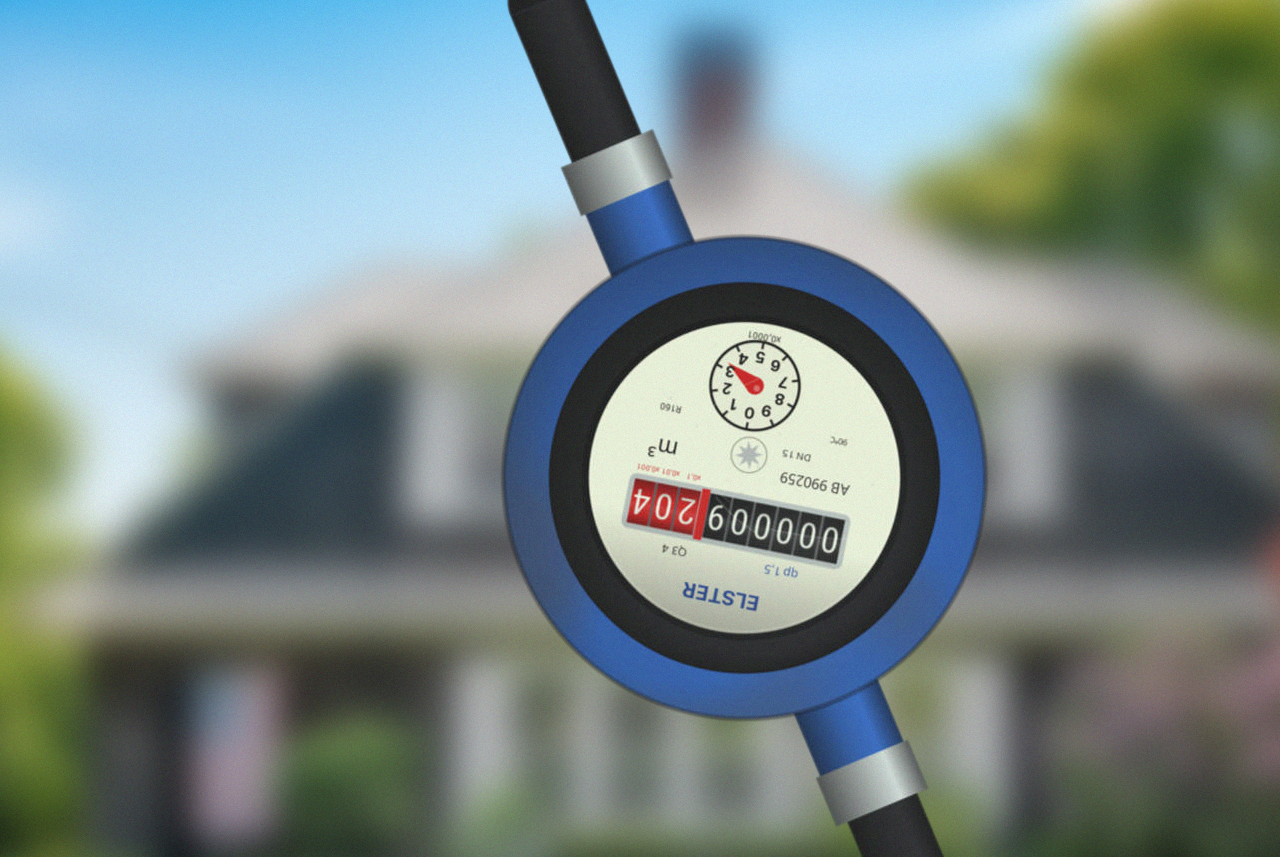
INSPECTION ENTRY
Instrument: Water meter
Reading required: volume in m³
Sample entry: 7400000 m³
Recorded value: 9.2043 m³
